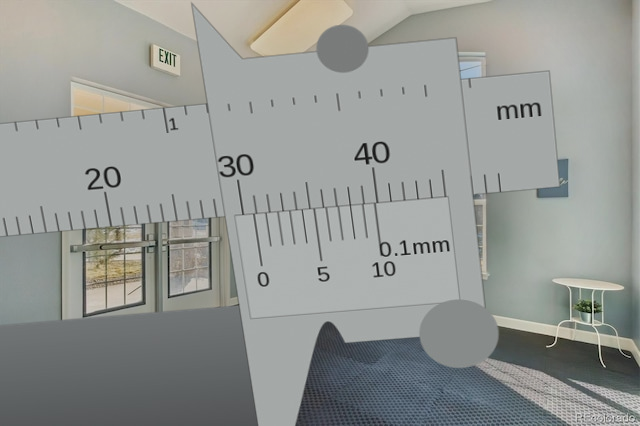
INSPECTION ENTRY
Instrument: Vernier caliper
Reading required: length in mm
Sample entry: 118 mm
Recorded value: 30.8 mm
